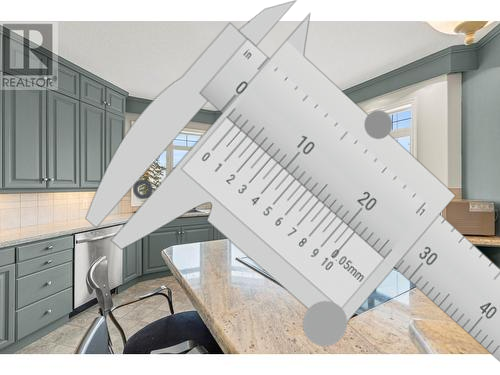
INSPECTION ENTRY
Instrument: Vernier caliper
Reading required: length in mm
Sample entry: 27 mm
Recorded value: 2.2 mm
